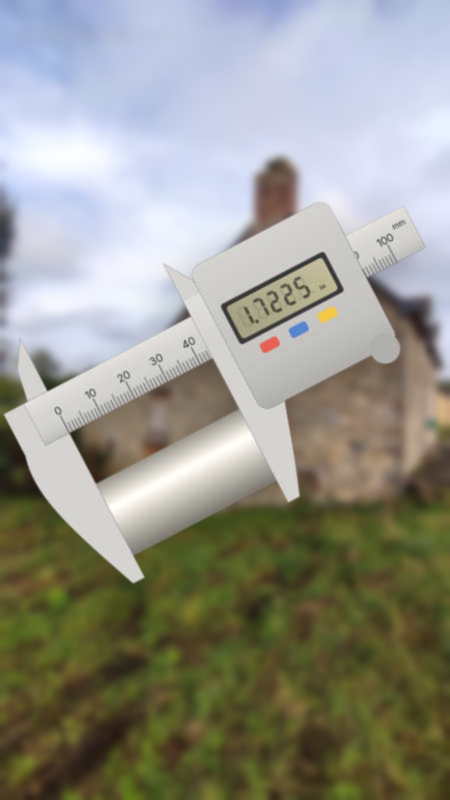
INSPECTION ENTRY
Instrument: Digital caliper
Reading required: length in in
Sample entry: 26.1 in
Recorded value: 1.7225 in
